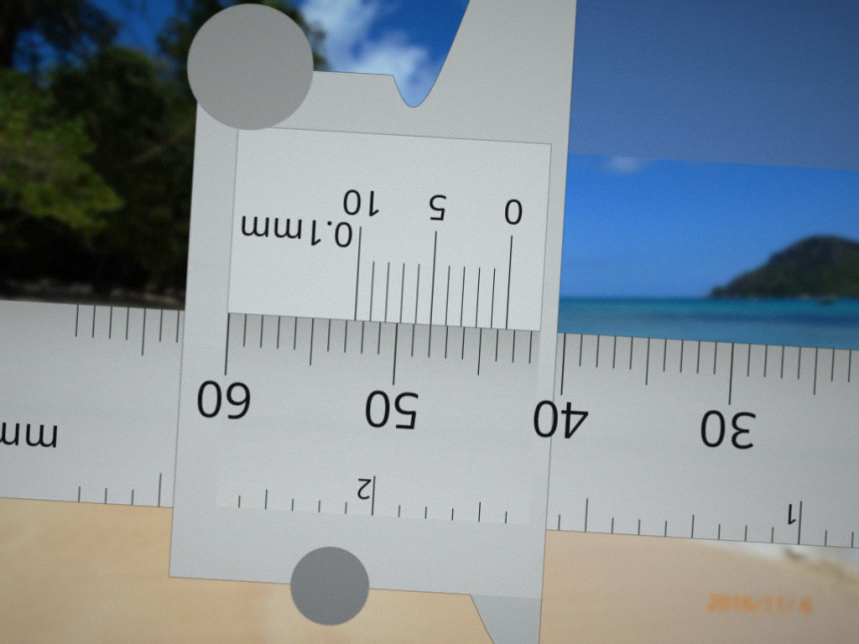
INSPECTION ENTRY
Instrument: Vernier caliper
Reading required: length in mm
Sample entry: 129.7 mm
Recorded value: 43.5 mm
